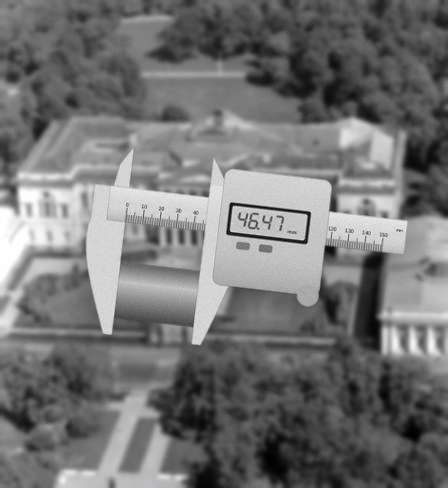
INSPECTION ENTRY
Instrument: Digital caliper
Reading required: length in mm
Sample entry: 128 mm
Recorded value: 46.47 mm
